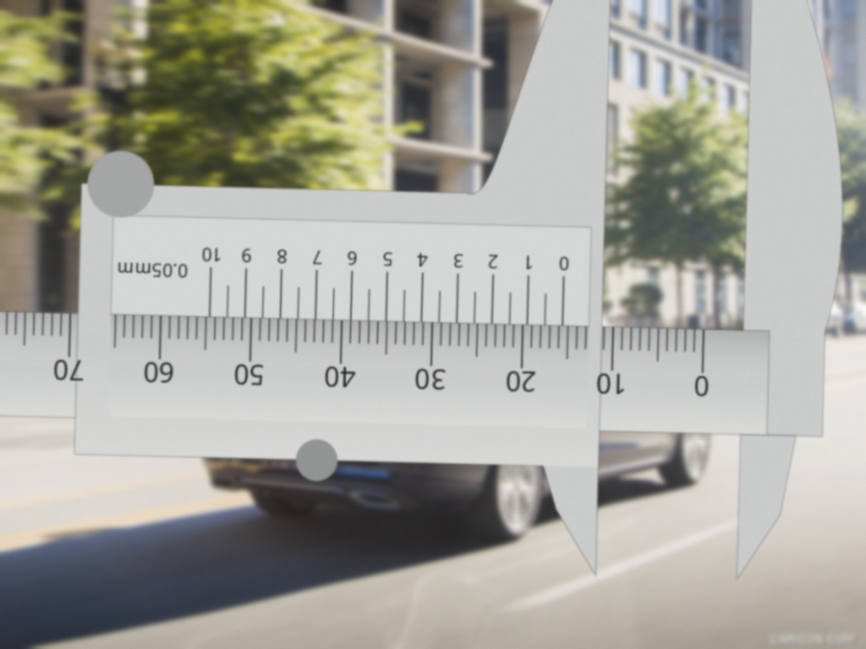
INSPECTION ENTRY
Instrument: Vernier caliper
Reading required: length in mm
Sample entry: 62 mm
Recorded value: 15.6 mm
